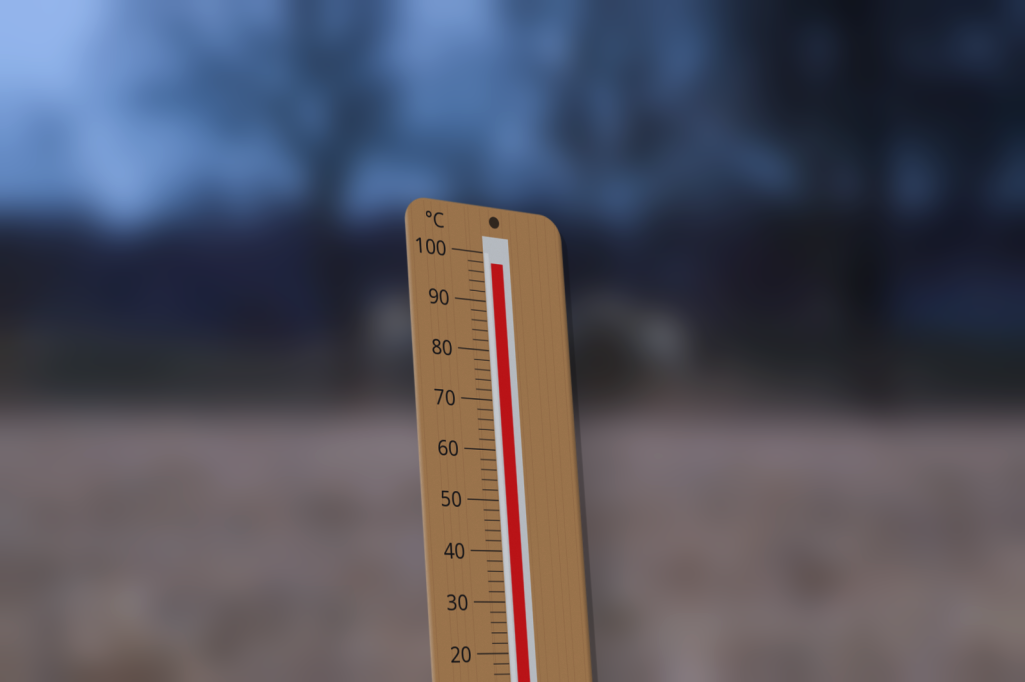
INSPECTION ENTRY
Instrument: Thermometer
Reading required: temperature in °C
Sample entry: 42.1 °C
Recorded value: 98 °C
